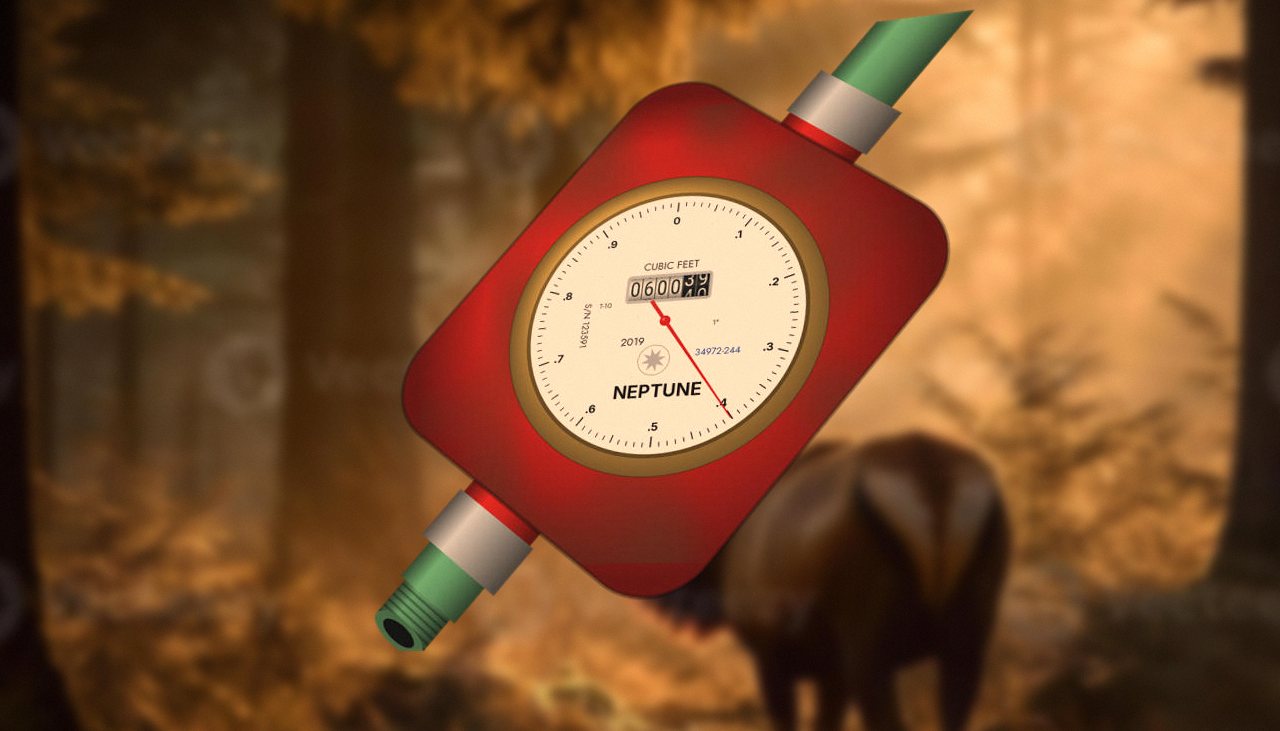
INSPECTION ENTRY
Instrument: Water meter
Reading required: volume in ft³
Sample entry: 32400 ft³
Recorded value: 60039.40 ft³
